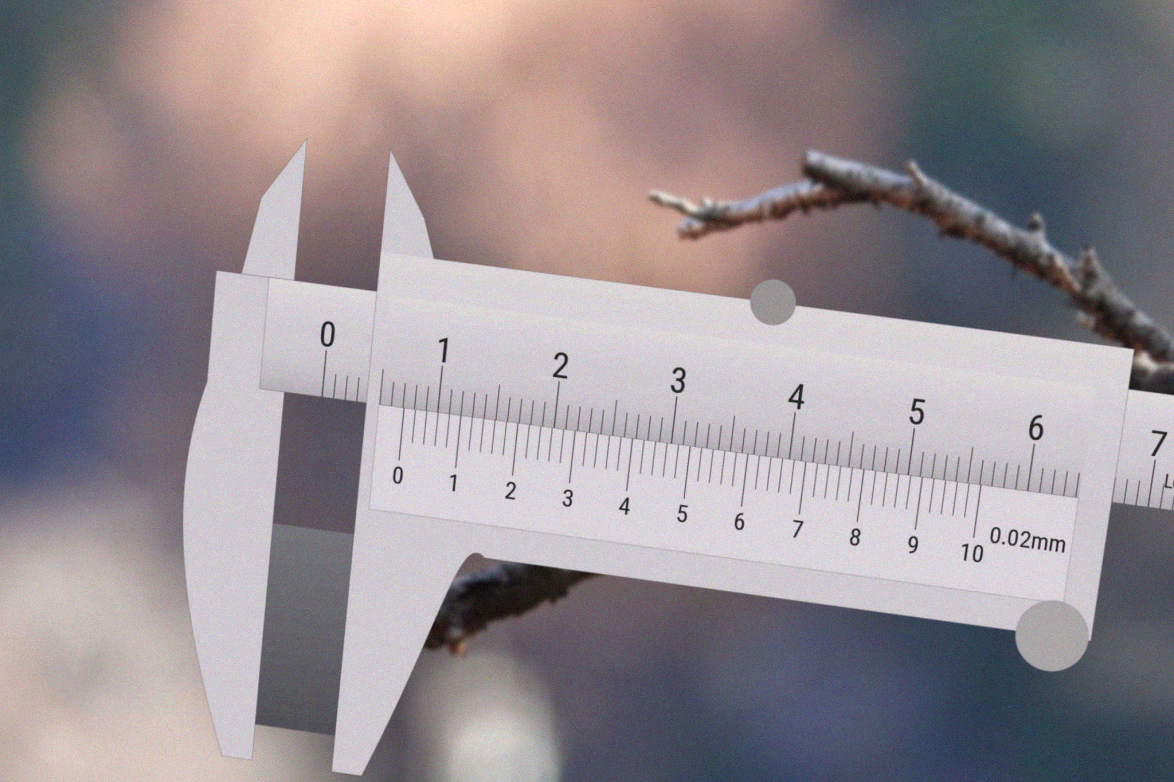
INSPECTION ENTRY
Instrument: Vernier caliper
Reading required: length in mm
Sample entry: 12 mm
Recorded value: 7.1 mm
